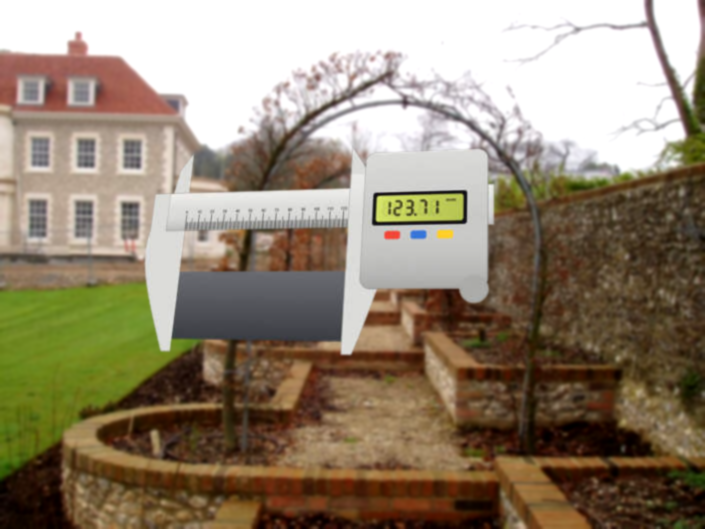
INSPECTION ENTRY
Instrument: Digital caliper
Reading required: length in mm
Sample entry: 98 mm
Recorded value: 123.71 mm
